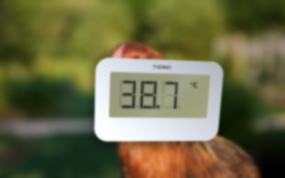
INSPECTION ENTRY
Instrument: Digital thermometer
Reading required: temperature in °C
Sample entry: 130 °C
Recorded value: 38.7 °C
